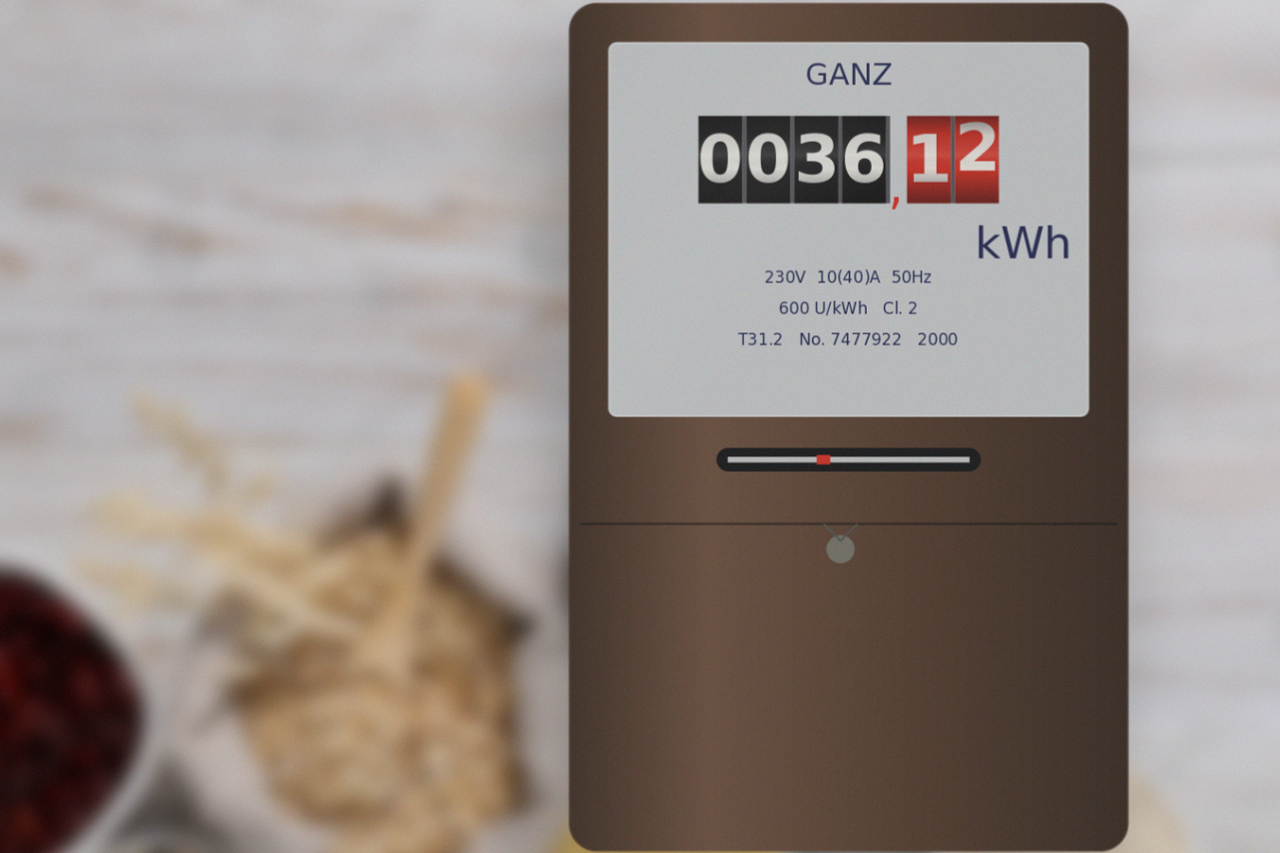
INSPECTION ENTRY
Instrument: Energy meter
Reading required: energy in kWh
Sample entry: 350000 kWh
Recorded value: 36.12 kWh
